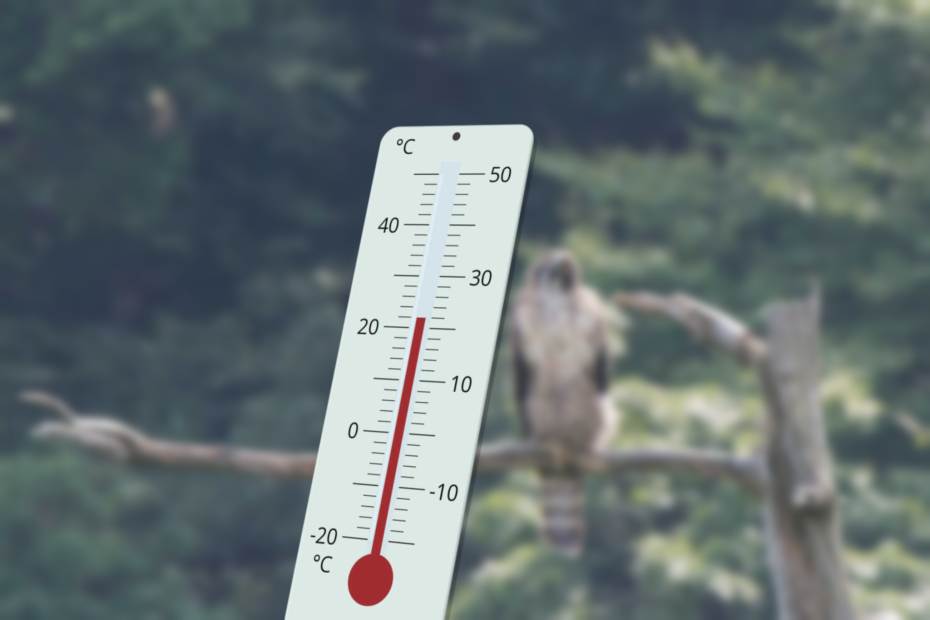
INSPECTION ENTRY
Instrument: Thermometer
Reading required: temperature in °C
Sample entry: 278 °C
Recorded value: 22 °C
